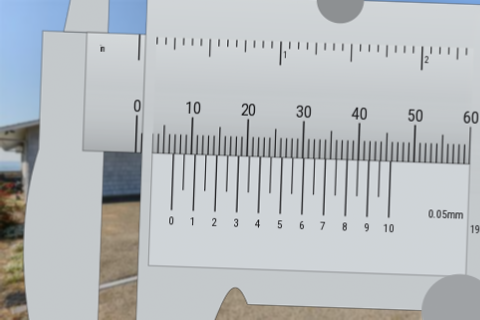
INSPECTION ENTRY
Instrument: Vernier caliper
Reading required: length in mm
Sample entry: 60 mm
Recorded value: 6.8 mm
